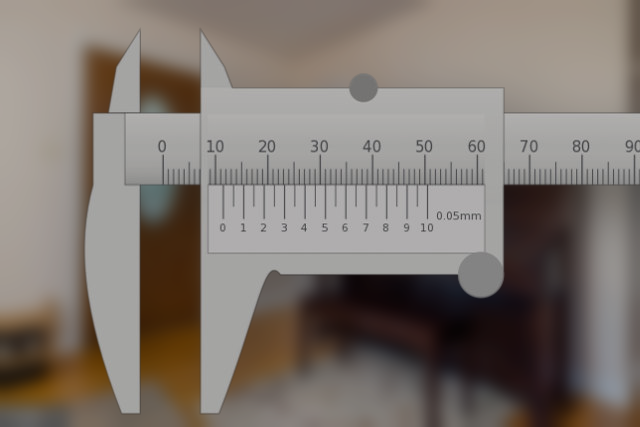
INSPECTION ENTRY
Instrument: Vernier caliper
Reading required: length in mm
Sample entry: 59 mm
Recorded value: 11.5 mm
